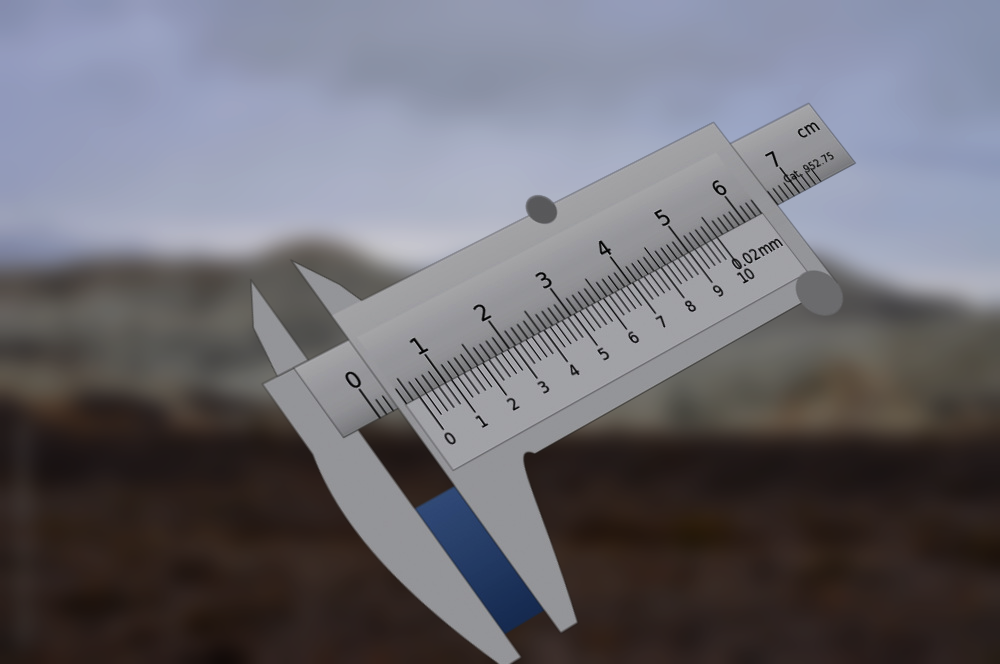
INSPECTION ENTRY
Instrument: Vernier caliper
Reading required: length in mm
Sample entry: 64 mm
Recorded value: 6.0 mm
